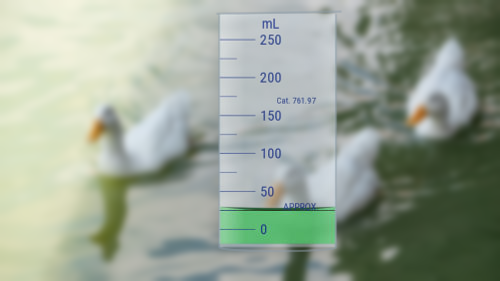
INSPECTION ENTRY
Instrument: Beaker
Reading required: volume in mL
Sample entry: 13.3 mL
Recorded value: 25 mL
